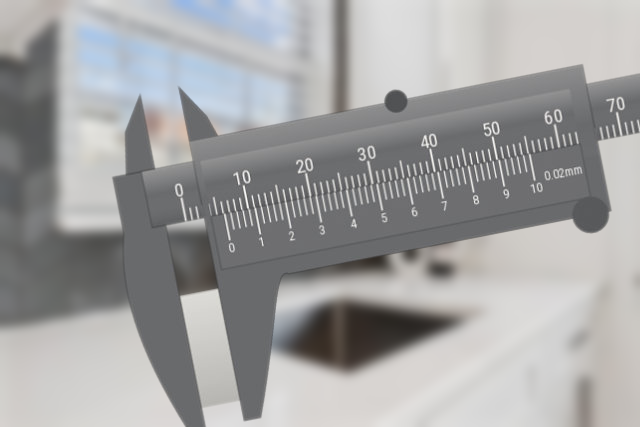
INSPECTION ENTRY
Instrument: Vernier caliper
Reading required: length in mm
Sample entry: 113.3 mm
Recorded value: 6.2 mm
